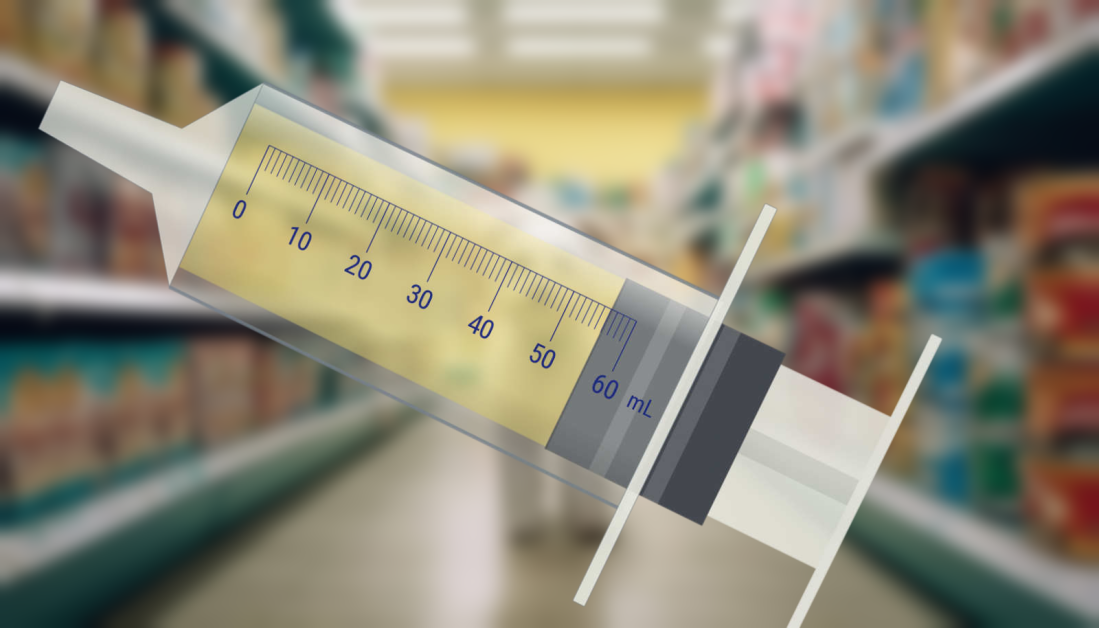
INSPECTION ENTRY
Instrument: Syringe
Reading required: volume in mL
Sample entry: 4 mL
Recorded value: 56 mL
